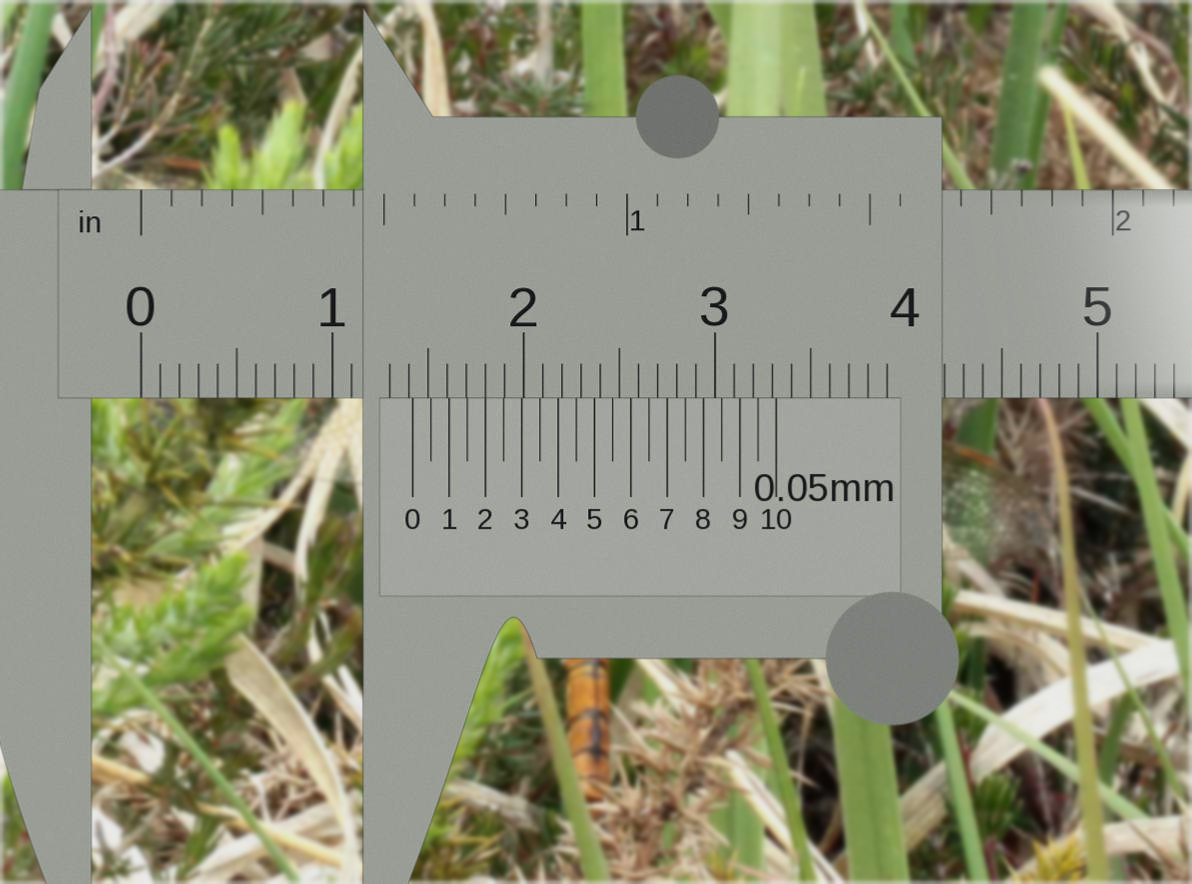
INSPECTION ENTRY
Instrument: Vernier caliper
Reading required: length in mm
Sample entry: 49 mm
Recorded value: 14.2 mm
